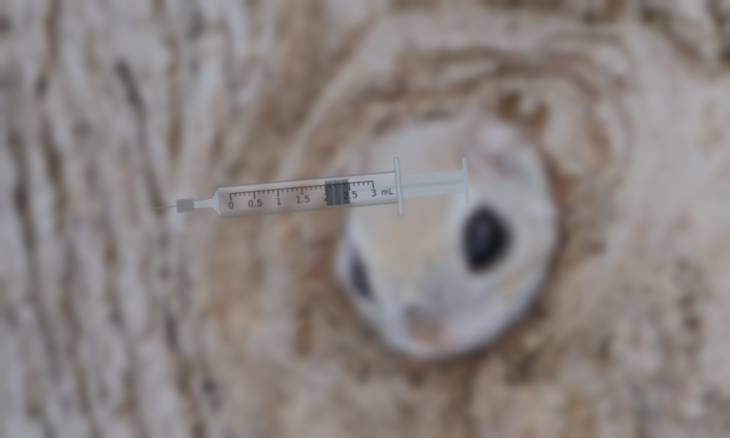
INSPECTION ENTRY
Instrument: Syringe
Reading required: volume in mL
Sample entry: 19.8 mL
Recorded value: 2 mL
